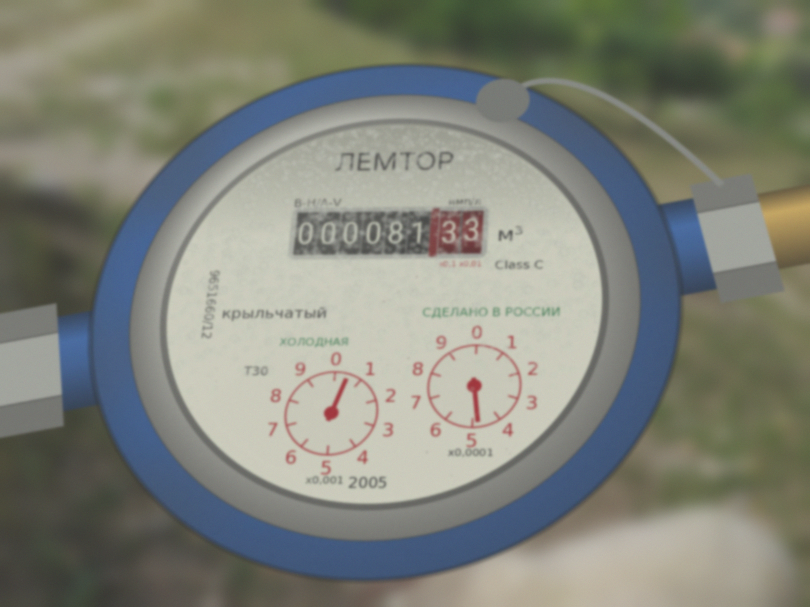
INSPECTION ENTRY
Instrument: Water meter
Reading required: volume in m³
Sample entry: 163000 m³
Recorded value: 81.3304 m³
